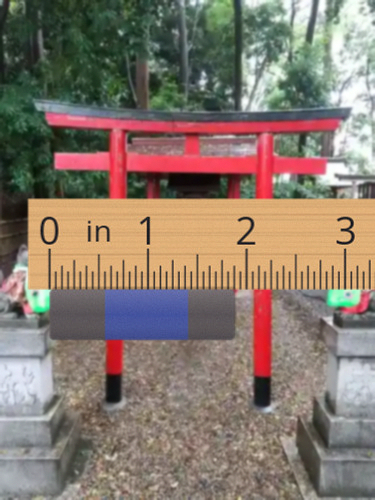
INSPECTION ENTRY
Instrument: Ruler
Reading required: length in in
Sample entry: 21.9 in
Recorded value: 1.875 in
